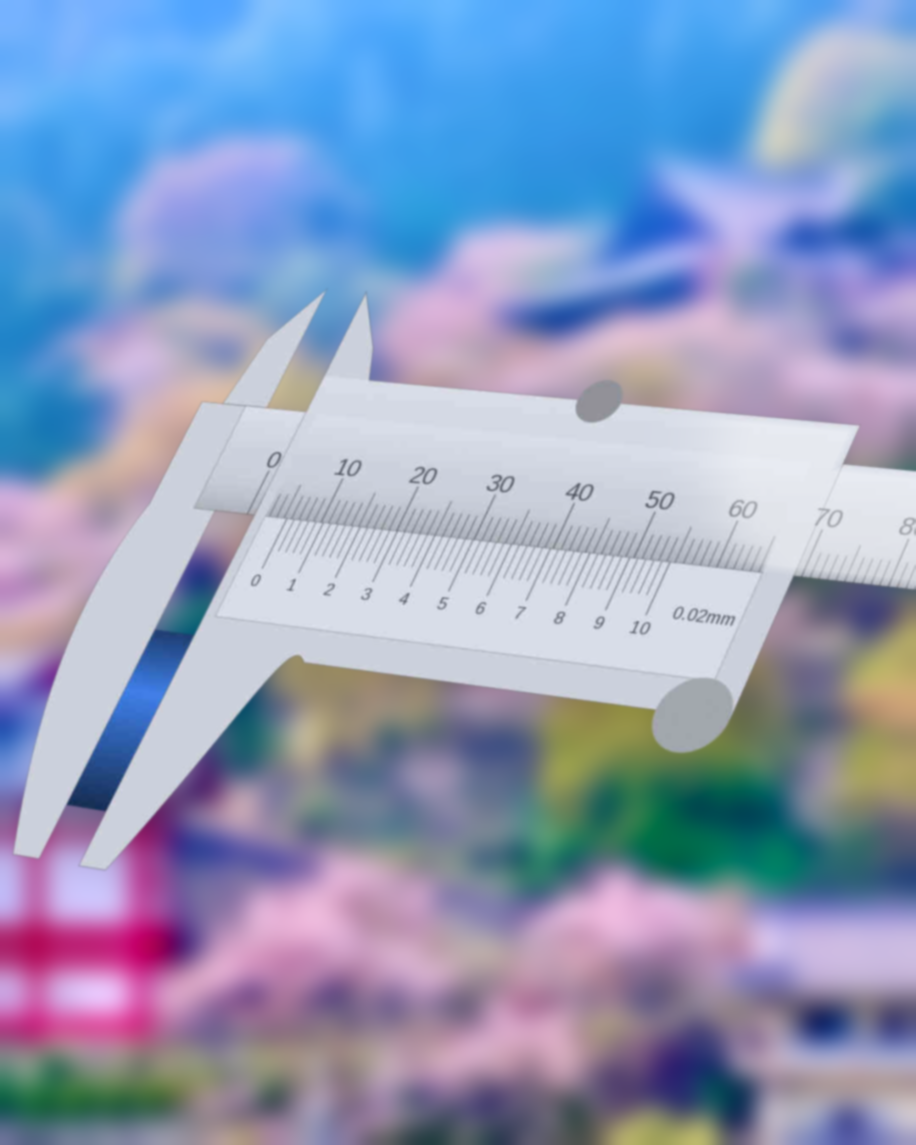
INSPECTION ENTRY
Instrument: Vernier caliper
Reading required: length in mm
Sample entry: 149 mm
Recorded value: 5.4 mm
